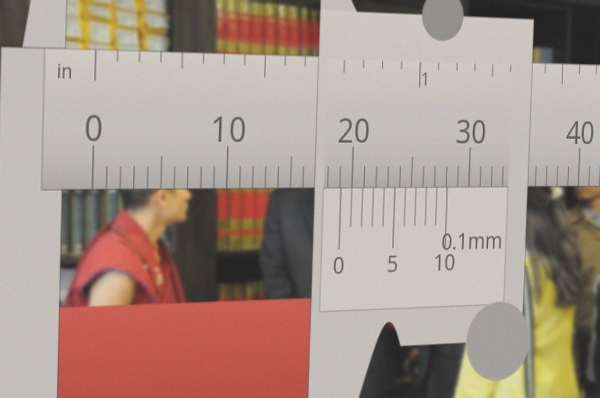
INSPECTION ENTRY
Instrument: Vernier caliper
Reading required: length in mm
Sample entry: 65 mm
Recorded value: 19.1 mm
